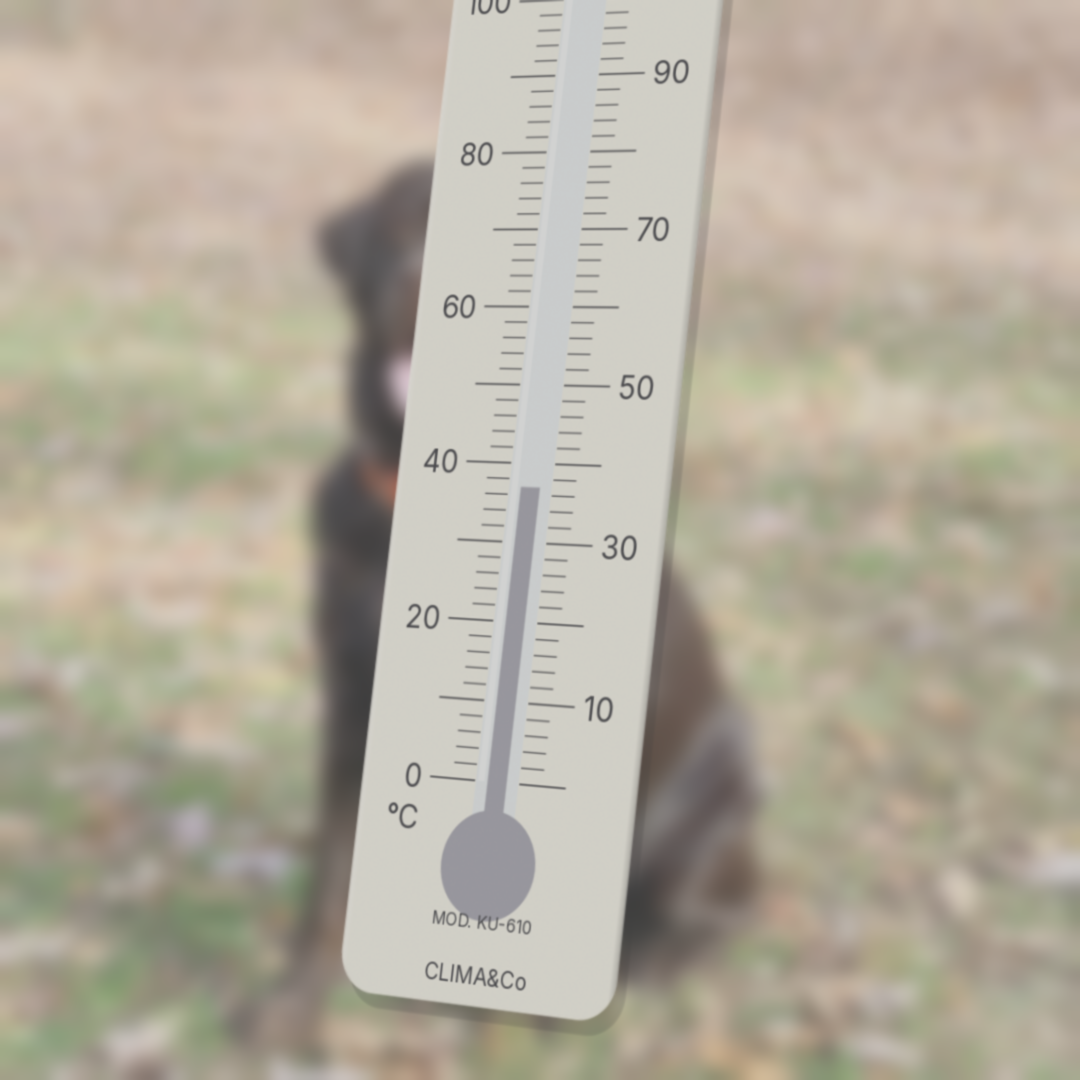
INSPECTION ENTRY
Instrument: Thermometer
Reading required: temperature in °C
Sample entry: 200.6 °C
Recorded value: 37 °C
